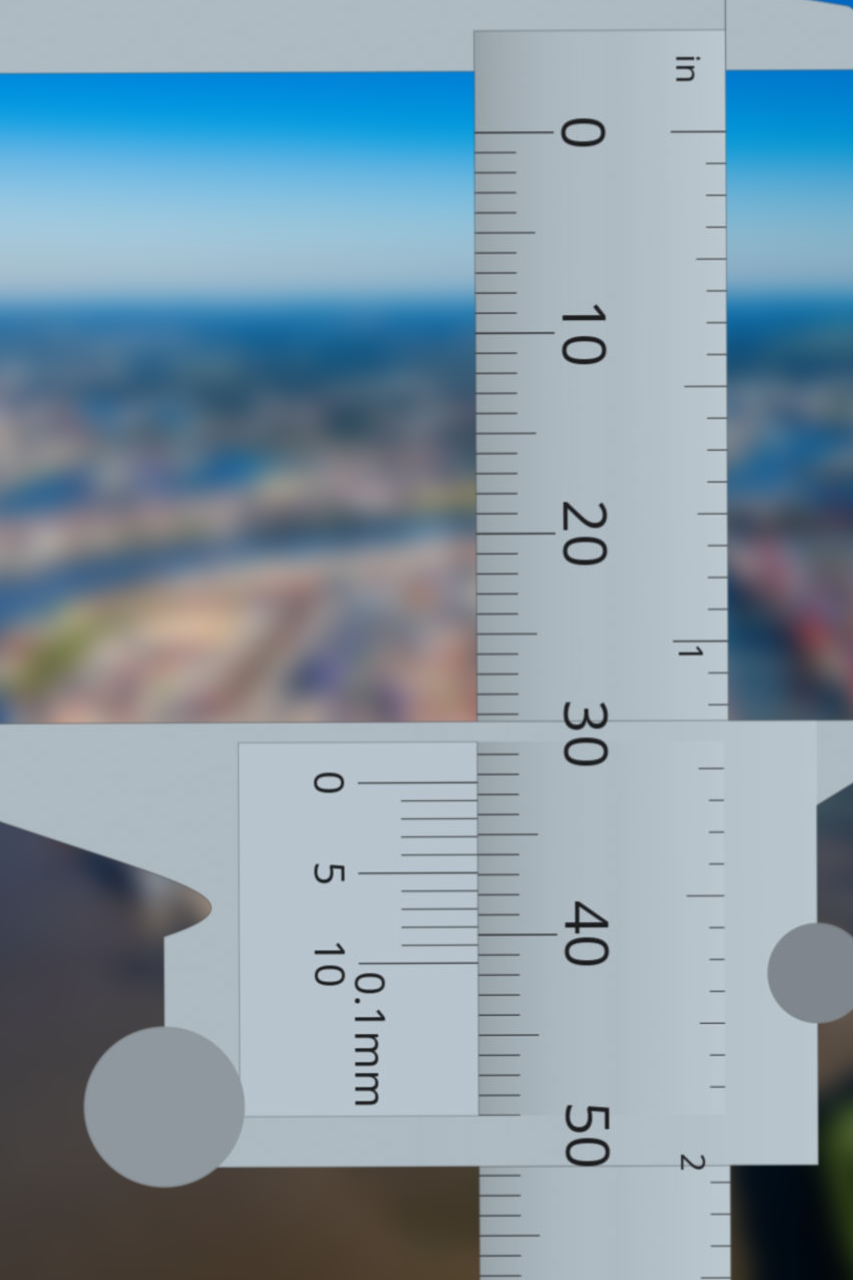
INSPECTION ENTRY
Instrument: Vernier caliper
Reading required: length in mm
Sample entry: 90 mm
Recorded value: 32.4 mm
